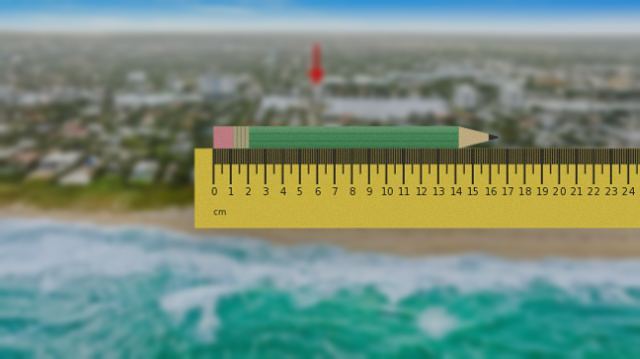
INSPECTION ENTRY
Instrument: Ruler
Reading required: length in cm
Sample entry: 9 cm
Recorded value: 16.5 cm
